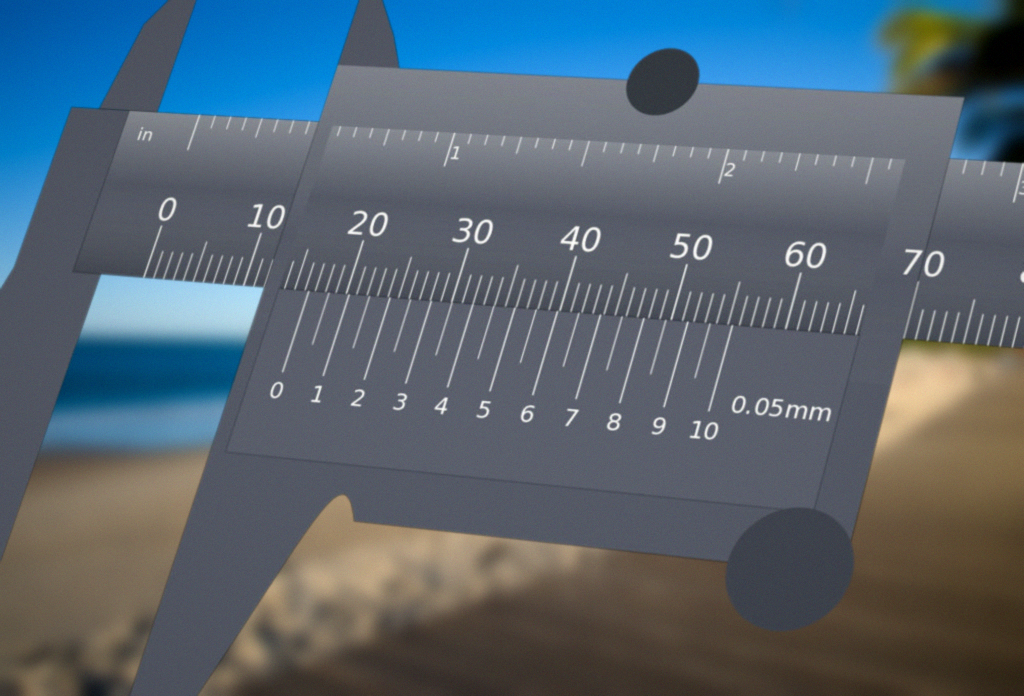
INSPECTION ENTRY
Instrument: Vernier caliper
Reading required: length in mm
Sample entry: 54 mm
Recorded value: 16.4 mm
